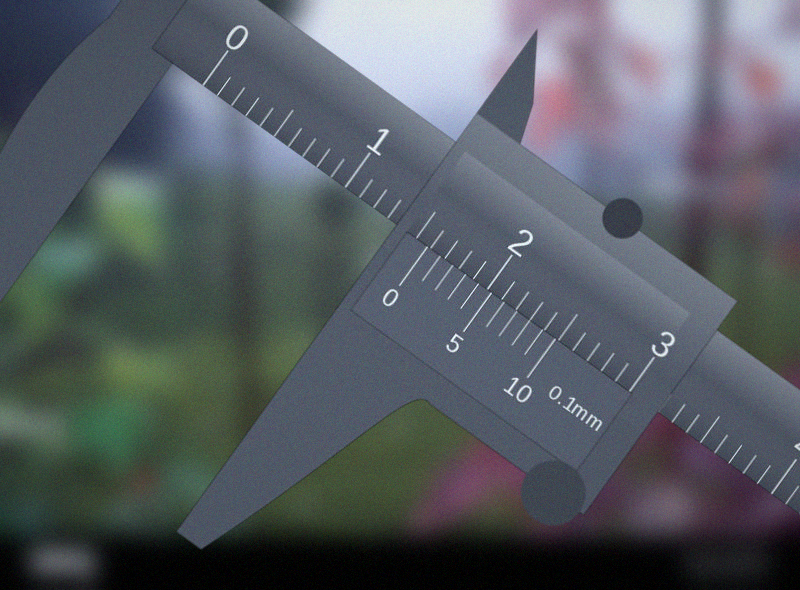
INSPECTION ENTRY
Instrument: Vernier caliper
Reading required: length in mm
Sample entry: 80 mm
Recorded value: 15.8 mm
